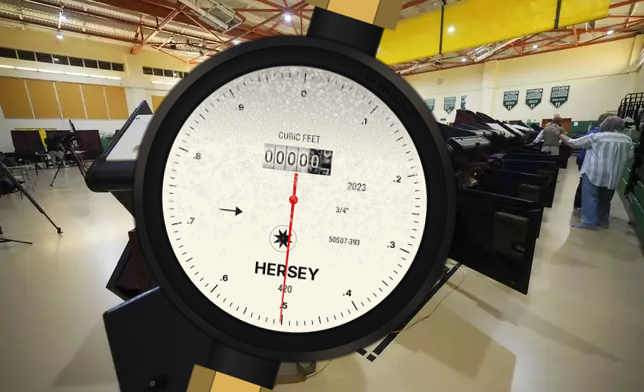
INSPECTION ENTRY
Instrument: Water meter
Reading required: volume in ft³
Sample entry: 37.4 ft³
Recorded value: 6.50 ft³
